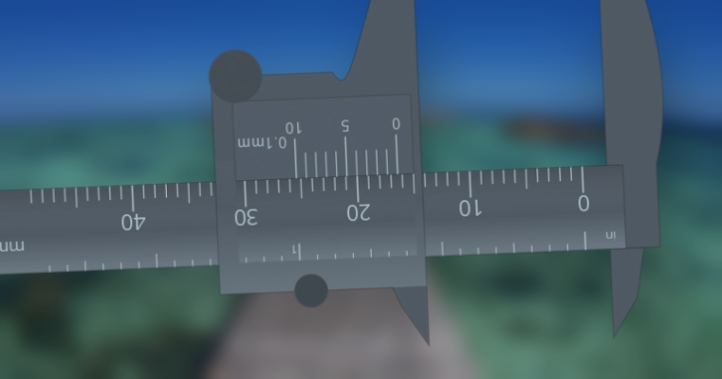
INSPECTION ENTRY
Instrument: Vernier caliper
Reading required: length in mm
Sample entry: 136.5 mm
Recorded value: 16.4 mm
